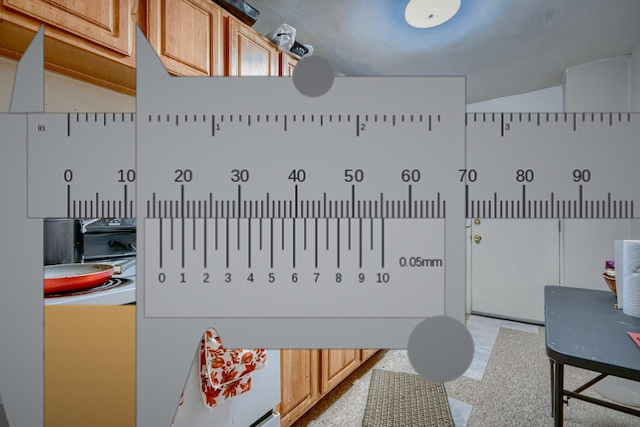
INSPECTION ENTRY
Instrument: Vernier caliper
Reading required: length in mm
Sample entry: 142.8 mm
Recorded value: 16.2 mm
